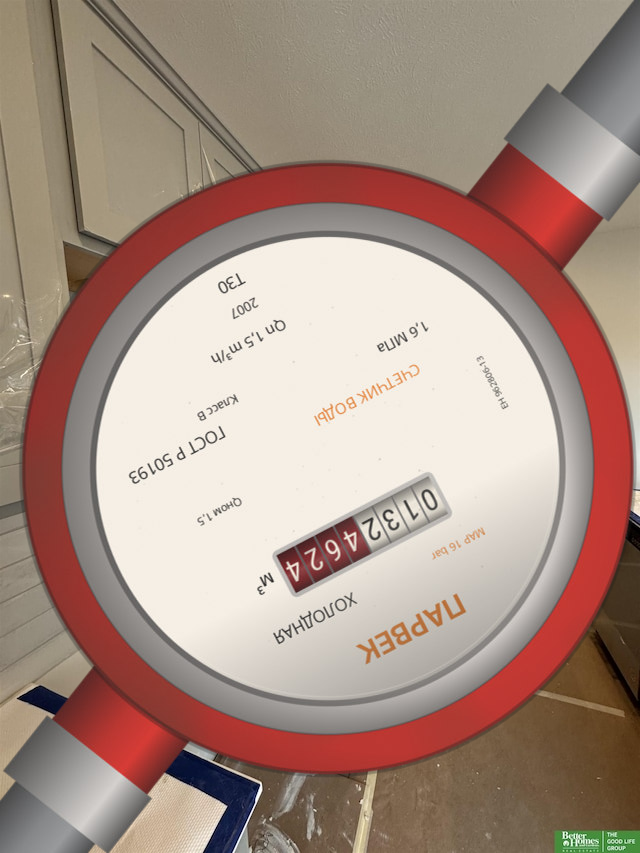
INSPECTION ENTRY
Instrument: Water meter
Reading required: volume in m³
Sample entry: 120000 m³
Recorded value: 132.4624 m³
